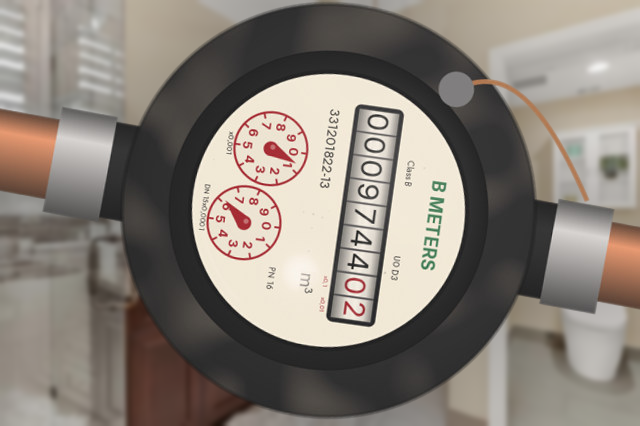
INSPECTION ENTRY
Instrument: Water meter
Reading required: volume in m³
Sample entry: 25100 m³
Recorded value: 9744.0206 m³
